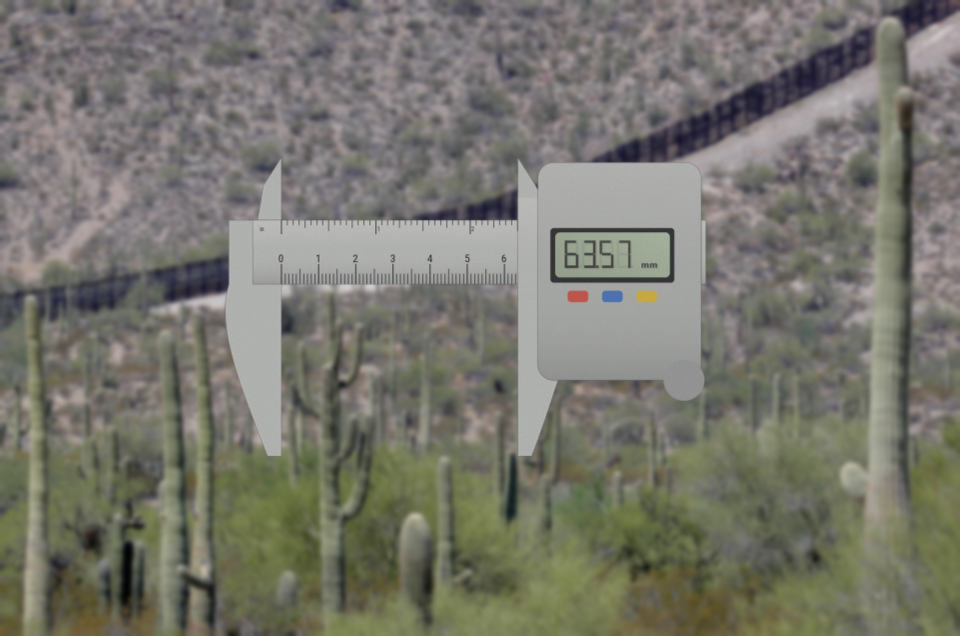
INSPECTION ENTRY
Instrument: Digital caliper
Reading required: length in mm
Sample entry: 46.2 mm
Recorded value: 63.57 mm
